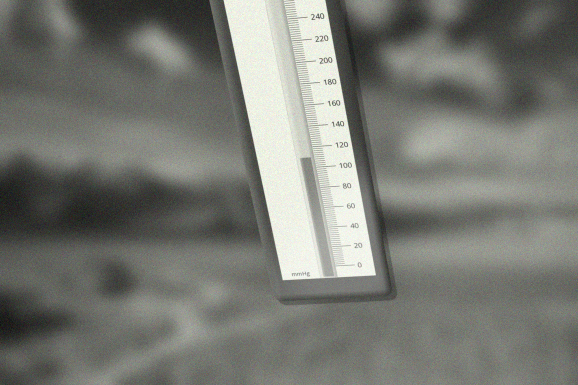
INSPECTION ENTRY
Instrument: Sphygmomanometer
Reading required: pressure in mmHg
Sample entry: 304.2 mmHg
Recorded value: 110 mmHg
